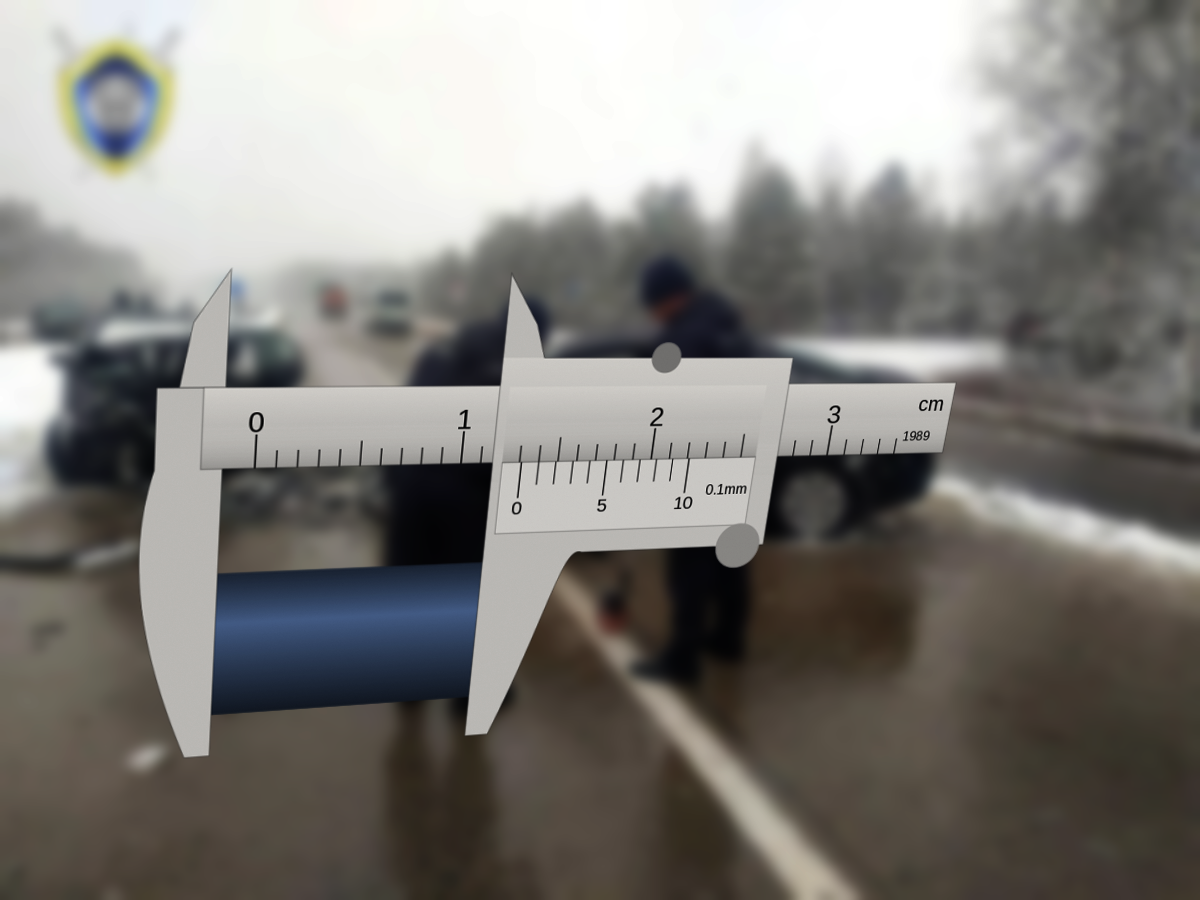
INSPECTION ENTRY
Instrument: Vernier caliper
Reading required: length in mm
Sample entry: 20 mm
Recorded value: 13.1 mm
